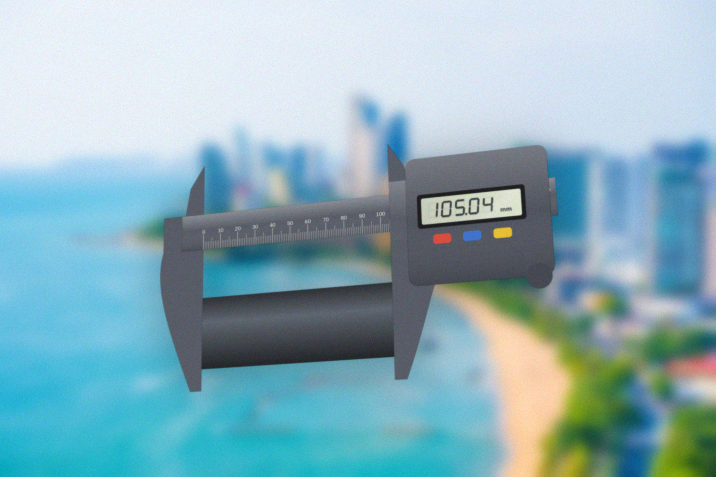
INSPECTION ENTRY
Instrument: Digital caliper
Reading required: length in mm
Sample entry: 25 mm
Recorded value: 105.04 mm
